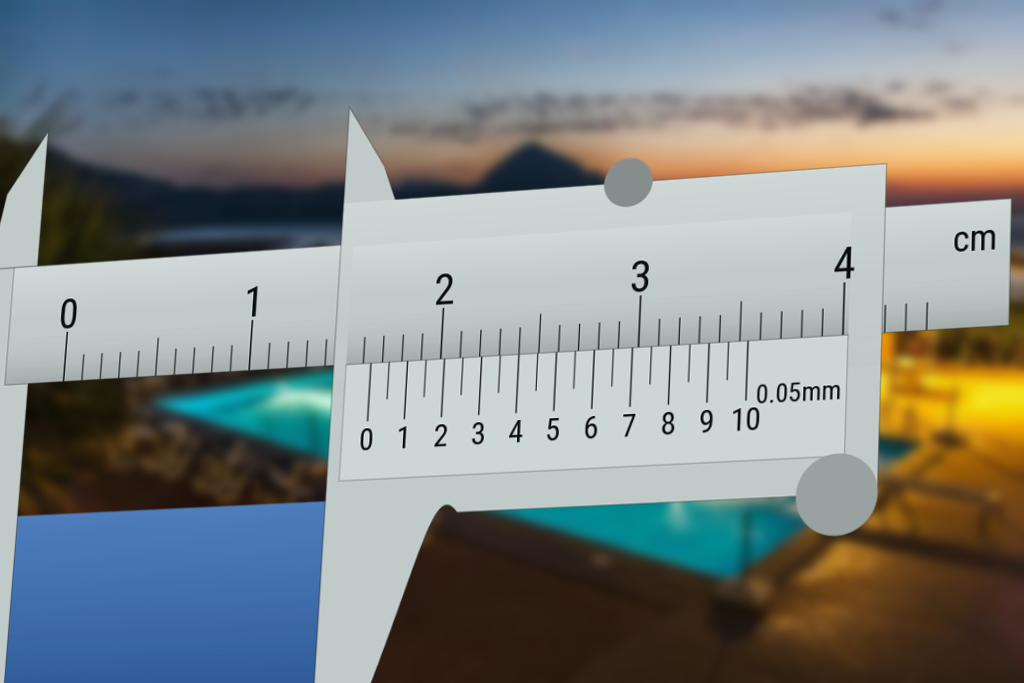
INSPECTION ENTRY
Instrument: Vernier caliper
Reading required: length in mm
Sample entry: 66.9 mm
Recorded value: 16.4 mm
